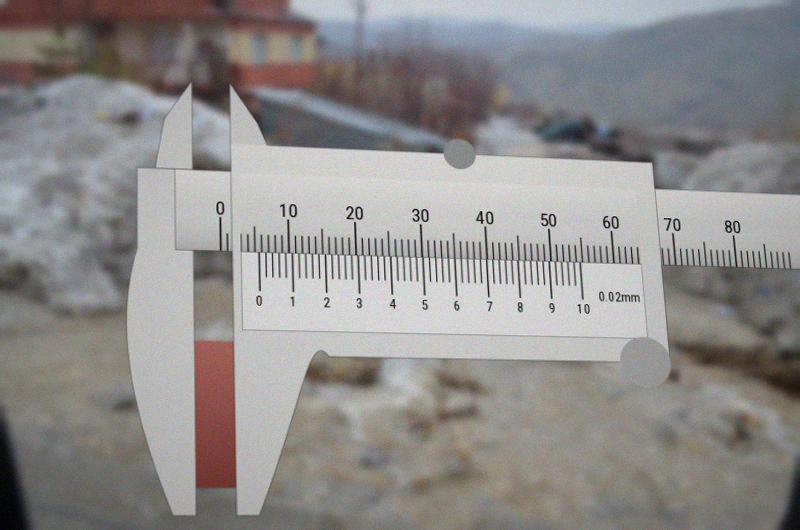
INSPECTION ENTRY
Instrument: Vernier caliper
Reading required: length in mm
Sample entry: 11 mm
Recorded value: 5.6 mm
